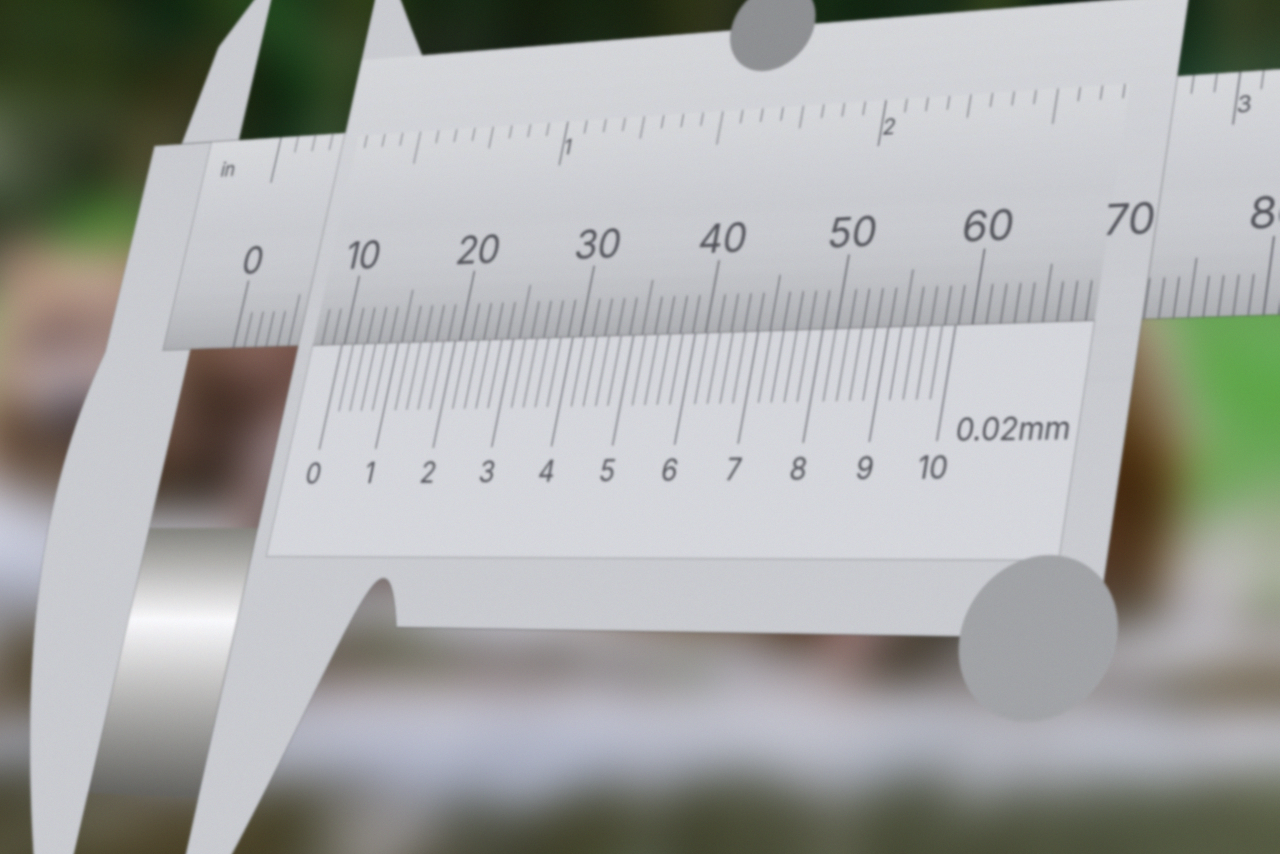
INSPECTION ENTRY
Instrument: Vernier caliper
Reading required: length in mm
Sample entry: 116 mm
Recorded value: 9.8 mm
